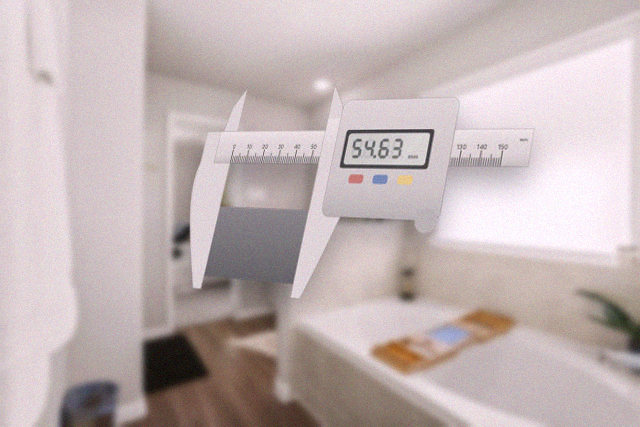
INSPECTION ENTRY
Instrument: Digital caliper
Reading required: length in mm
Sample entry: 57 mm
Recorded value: 54.63 mm
